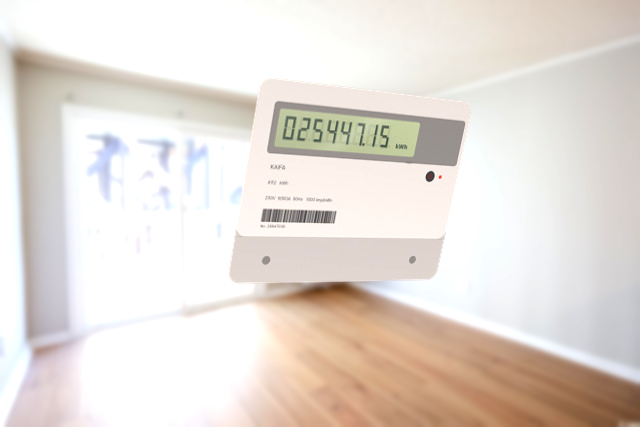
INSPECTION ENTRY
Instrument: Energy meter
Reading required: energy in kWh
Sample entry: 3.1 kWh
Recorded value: 25447.15 kWh
